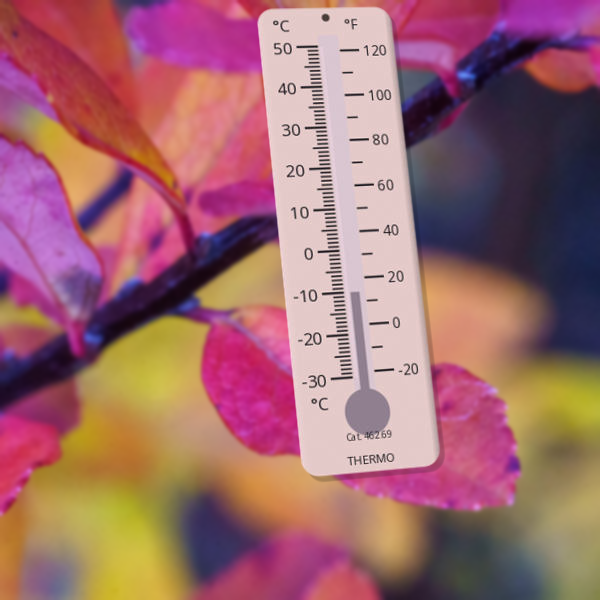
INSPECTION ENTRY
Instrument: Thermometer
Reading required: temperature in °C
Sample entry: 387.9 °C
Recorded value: -10 °C
